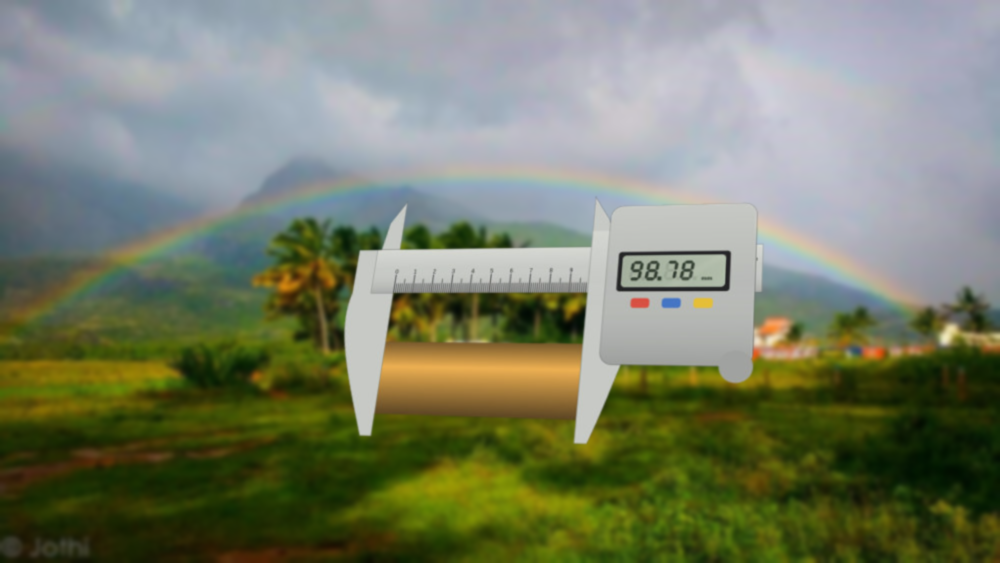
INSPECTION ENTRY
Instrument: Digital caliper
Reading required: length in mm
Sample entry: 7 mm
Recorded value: 98.78 mm
